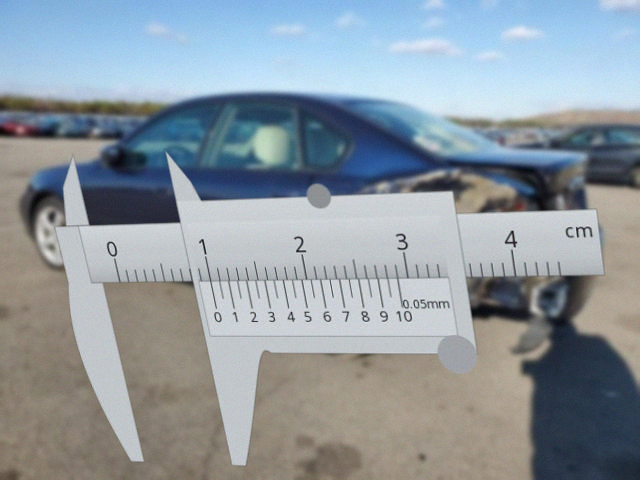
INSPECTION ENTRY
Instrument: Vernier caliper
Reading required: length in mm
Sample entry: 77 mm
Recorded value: 10.0 mm
